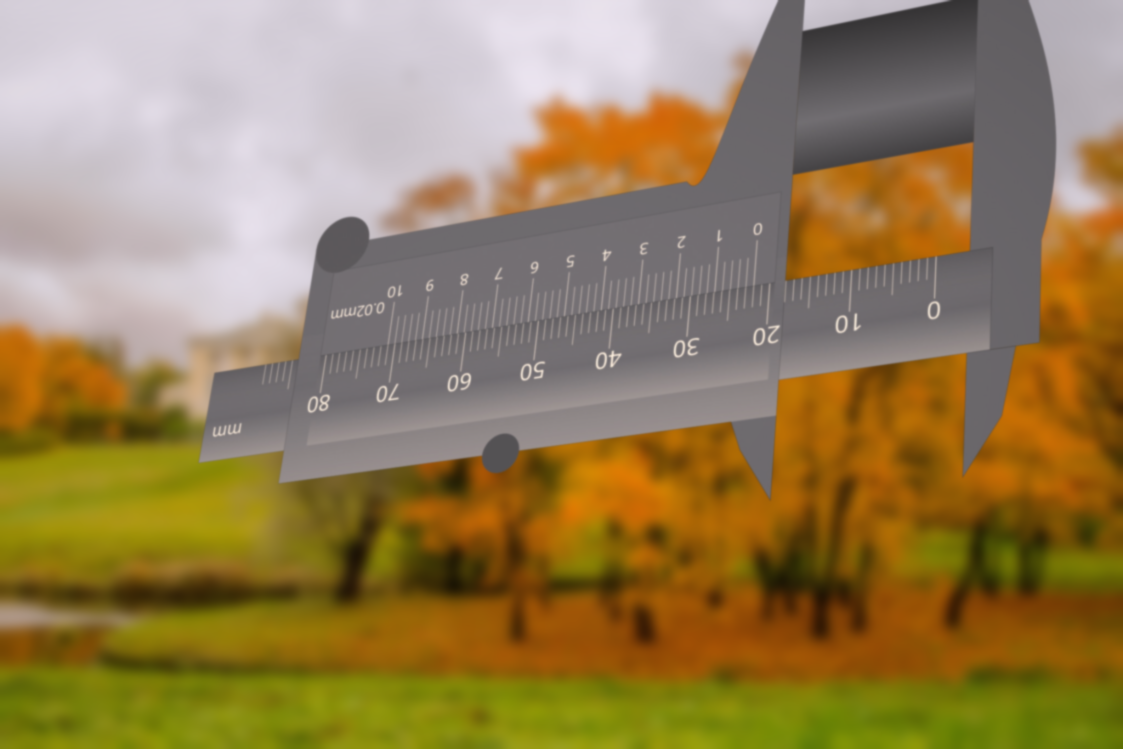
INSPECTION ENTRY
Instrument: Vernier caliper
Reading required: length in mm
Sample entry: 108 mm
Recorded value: 22.0 mm
